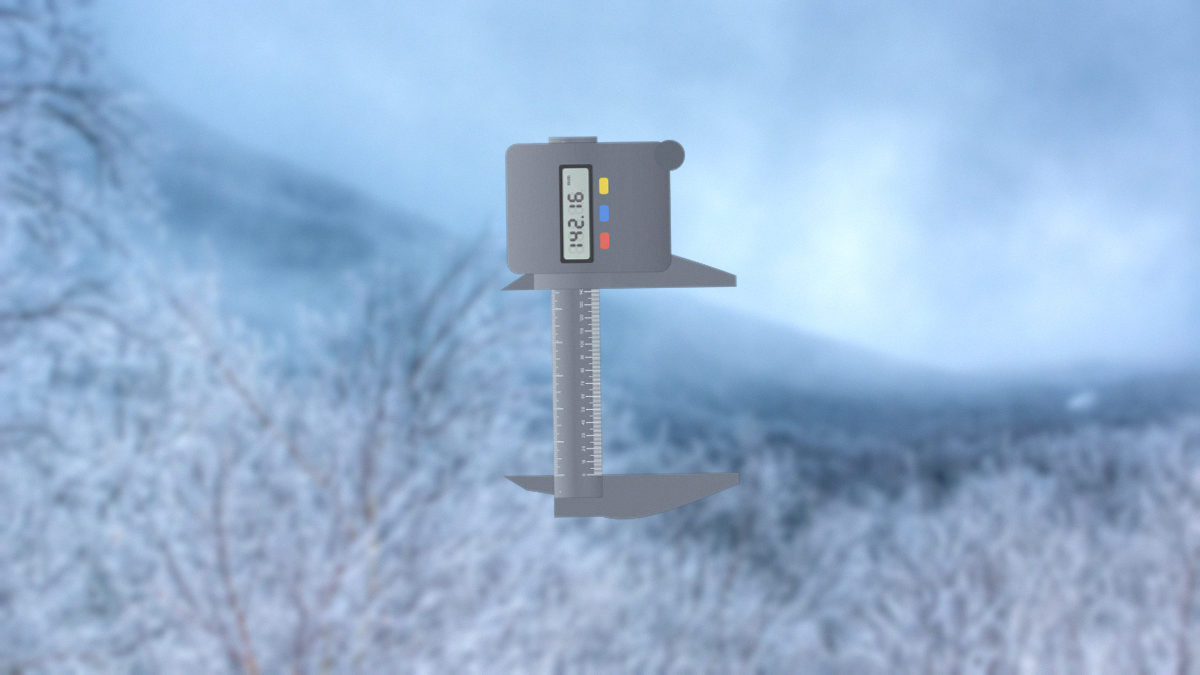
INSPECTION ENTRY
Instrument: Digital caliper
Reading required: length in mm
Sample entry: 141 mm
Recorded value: 142.16 mm
